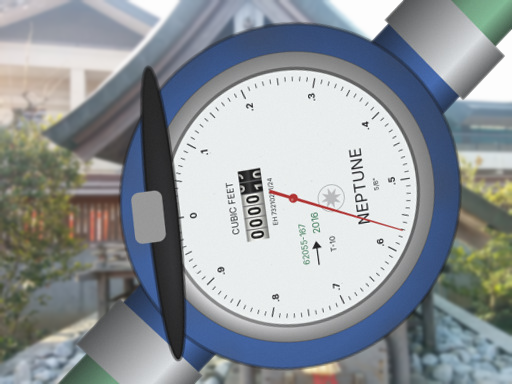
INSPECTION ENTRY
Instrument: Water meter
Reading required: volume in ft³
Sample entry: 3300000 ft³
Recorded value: 9.57 ft³
